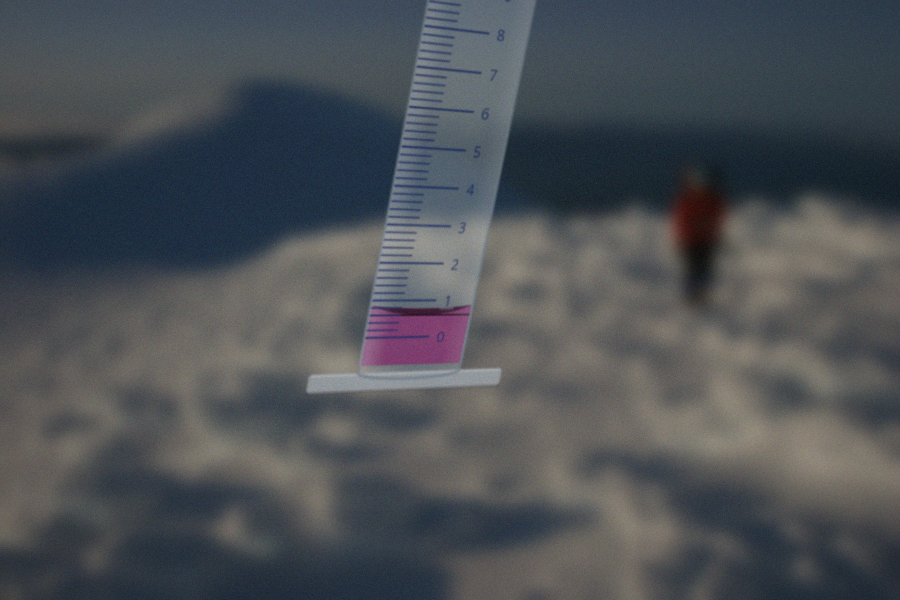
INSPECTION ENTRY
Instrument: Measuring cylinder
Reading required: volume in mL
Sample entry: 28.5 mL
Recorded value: 0.6 mL
